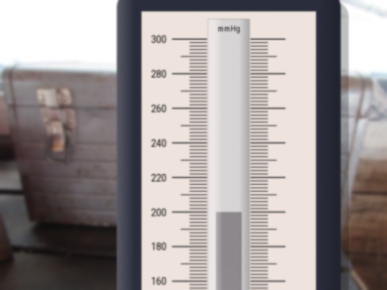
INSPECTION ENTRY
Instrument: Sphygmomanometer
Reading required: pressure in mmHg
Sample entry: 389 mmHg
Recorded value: 200 mmHg
